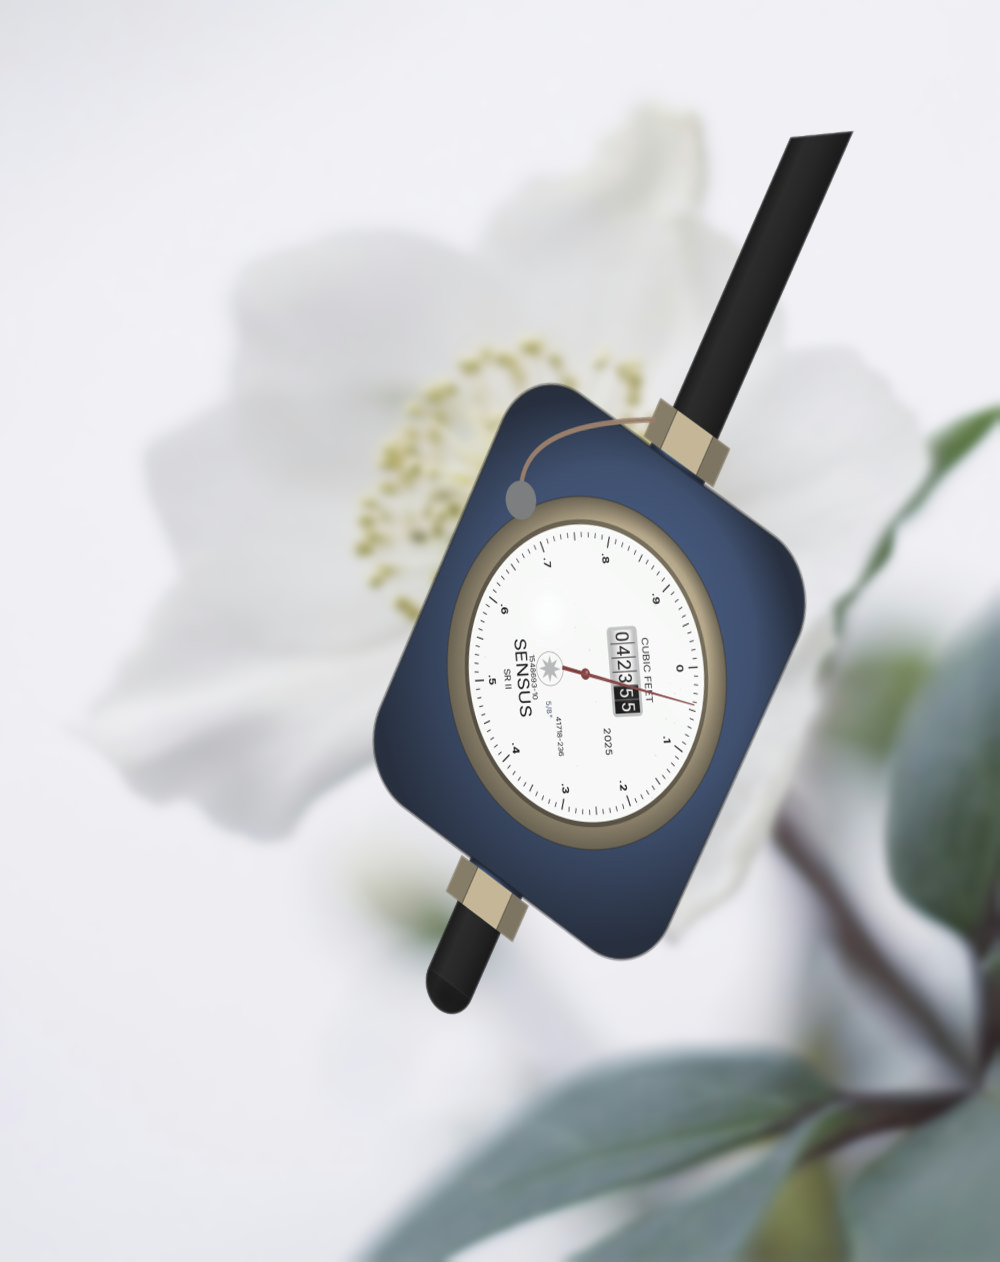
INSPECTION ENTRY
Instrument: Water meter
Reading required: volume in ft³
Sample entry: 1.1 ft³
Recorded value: 42355.04 ft³
